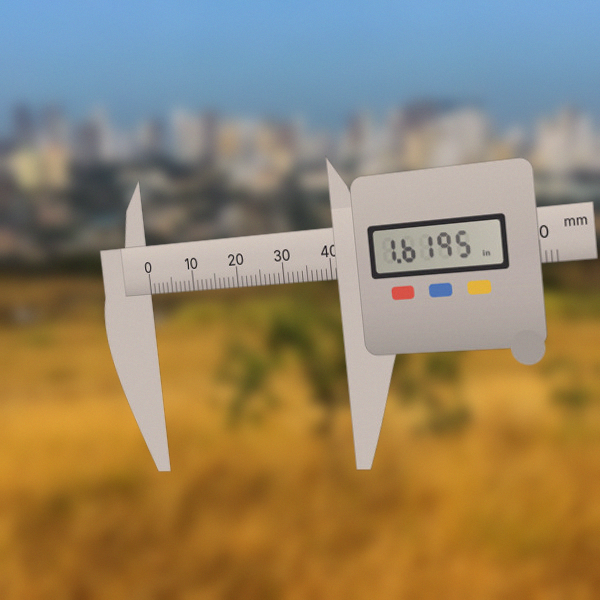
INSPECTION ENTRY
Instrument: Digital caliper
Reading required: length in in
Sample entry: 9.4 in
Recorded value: 1.6195 in
